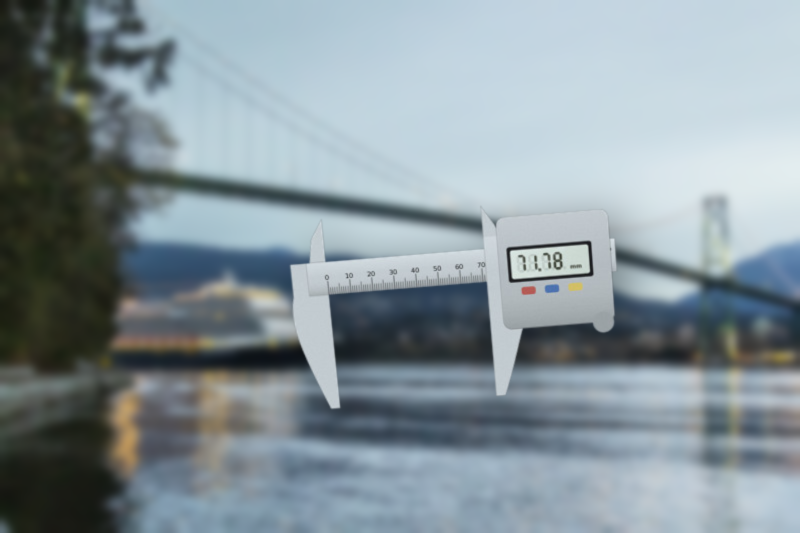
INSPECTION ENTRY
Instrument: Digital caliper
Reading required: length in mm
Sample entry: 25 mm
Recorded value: 71.78 mm
